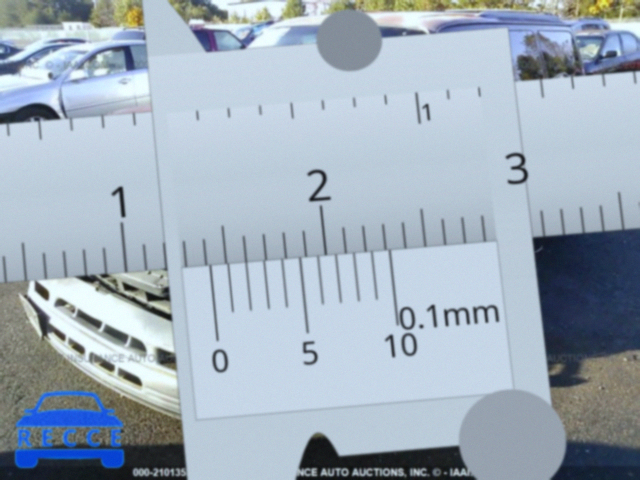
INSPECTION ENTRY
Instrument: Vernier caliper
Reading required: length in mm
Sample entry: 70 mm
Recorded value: 14.2 mm
